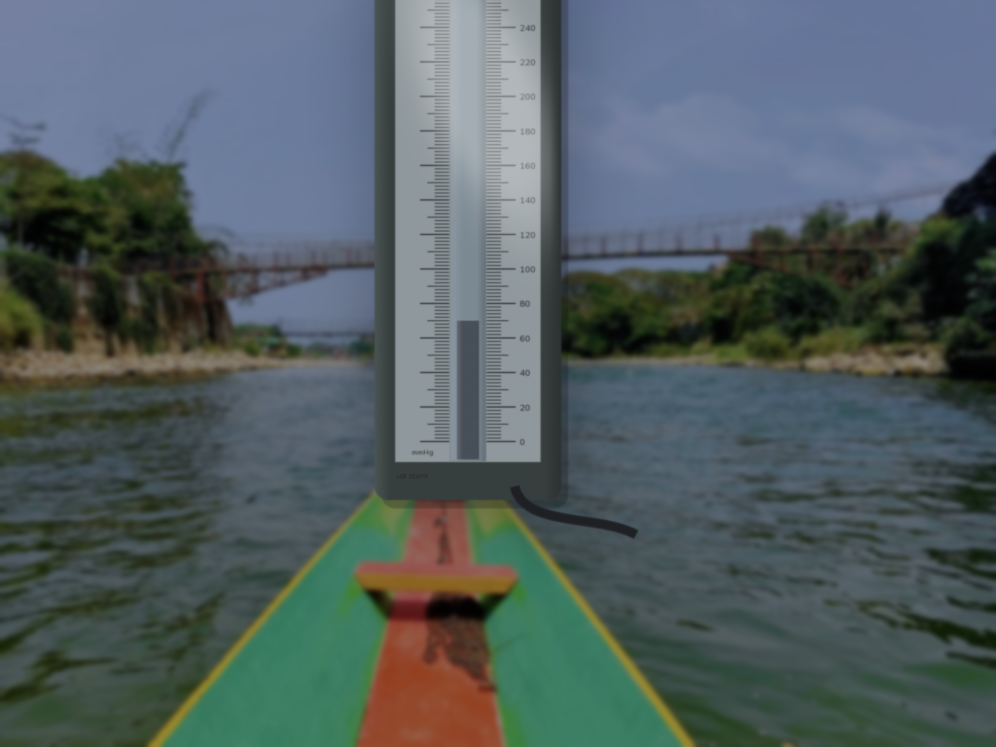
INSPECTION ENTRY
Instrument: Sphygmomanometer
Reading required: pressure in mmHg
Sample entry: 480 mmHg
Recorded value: 70 mmHg
